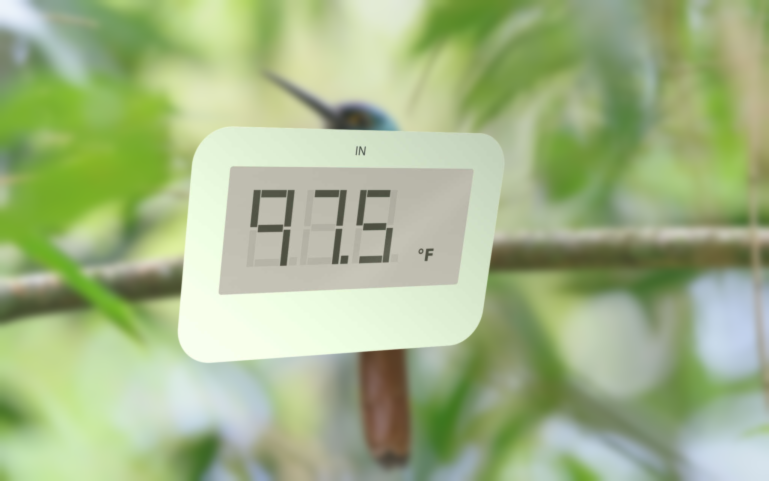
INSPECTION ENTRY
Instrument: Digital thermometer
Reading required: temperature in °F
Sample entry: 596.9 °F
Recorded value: 97.5 °F
